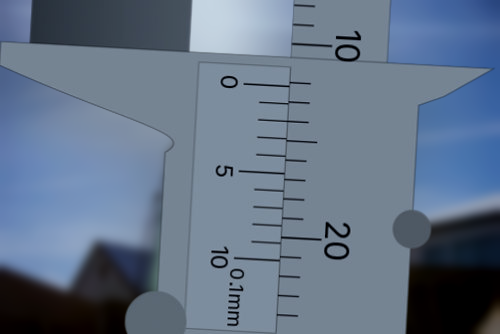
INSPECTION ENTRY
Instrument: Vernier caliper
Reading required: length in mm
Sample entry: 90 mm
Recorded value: 12.2 mm
